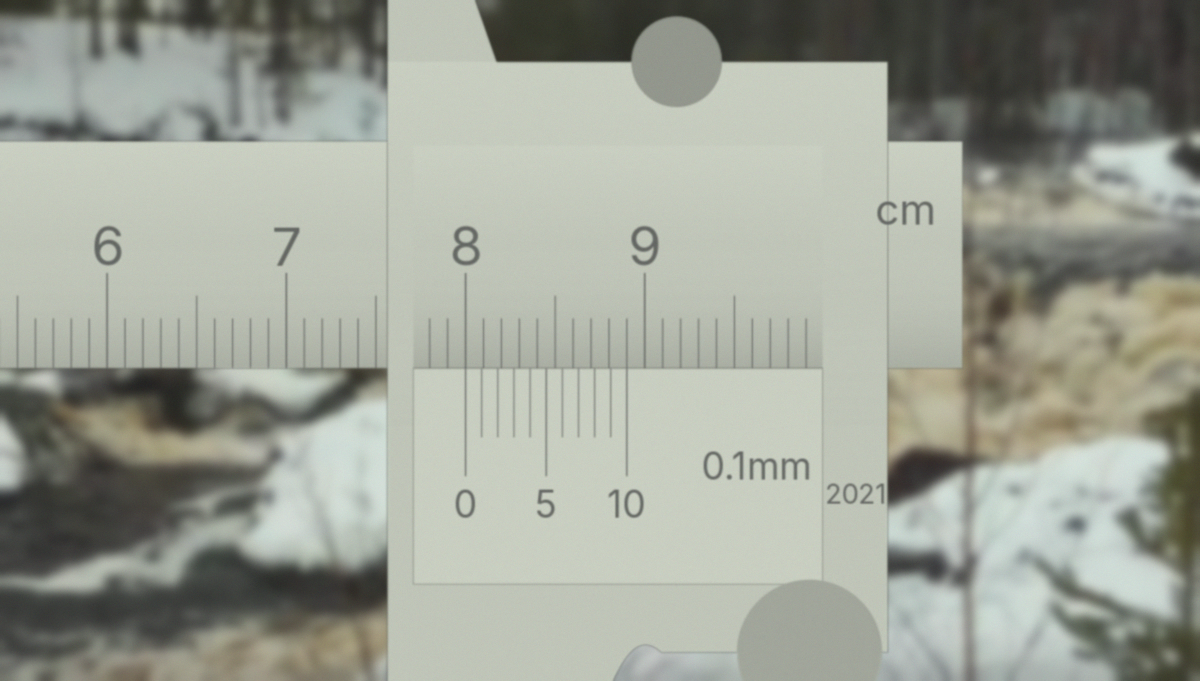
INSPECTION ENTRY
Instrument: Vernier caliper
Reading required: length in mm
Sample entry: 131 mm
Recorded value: 80.0 mm
